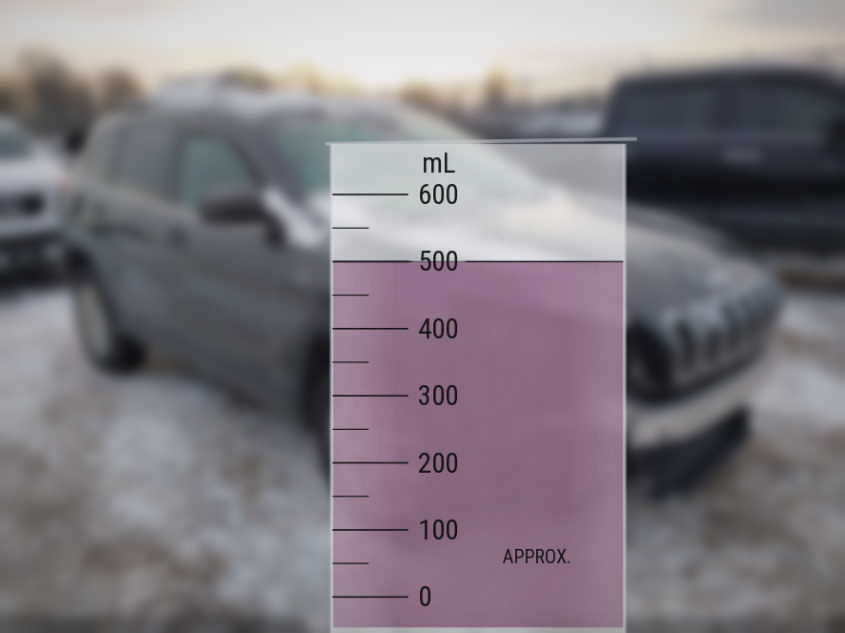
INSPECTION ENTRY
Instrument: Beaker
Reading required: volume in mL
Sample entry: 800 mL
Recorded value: 500 mL
